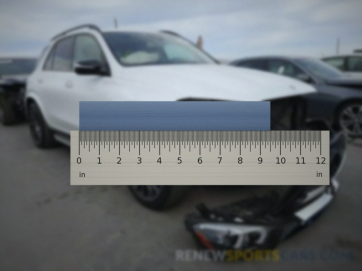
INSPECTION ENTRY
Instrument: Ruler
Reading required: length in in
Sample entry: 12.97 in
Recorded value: 9.5 in
